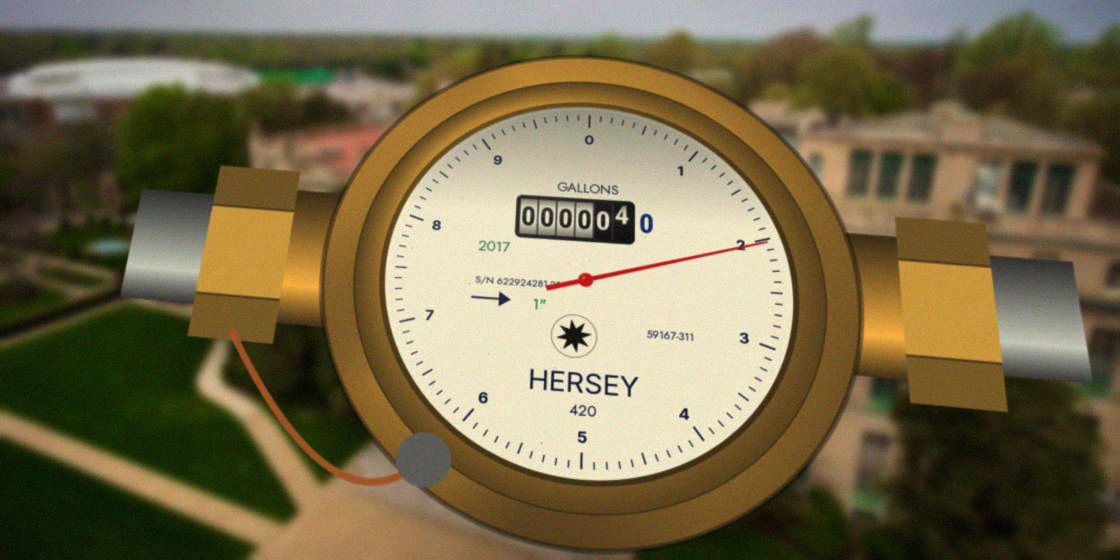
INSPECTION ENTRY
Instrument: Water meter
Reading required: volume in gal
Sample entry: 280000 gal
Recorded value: 42.0 gal
